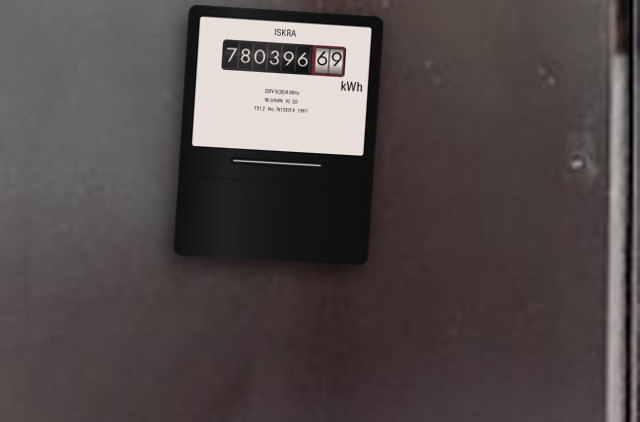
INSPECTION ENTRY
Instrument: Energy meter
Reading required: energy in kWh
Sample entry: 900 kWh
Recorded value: 780396.69 kWh
